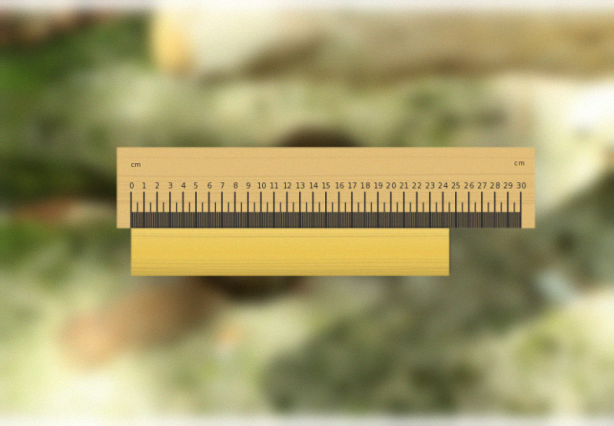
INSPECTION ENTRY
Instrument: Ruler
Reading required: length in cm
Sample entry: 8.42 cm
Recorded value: 24.5 cm
